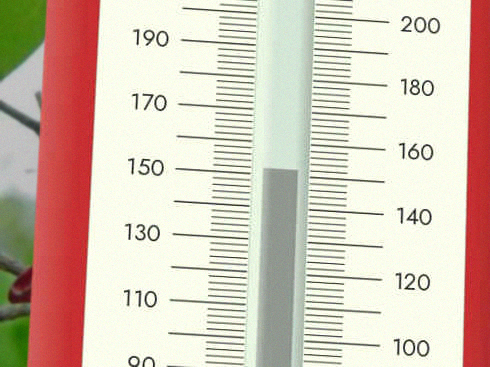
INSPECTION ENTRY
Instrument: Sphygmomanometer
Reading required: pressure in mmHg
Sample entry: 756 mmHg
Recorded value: 152 mmHg
